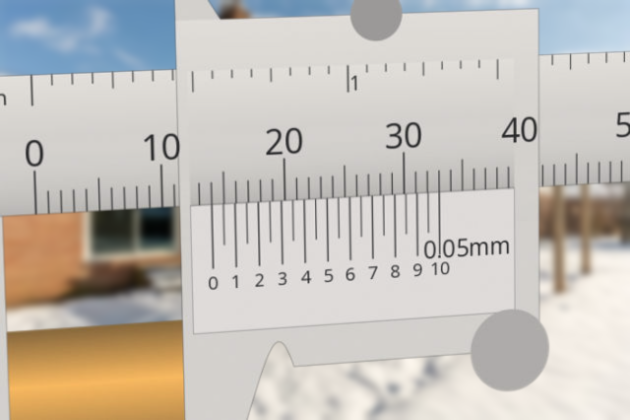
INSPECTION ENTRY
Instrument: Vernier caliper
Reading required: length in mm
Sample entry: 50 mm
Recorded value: 14.0 mm
